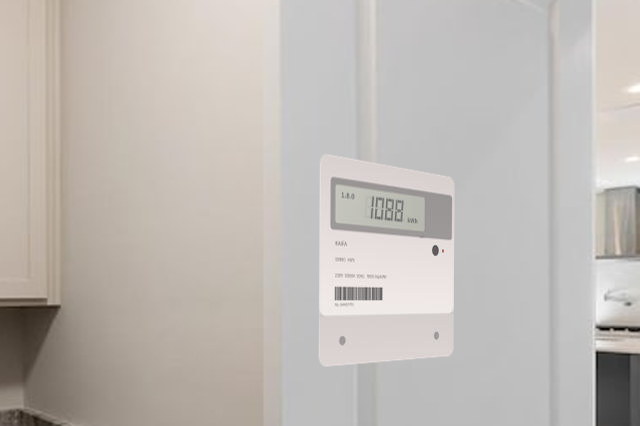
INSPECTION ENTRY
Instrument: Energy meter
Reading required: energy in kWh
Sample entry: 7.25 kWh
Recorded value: 1088 kWh
